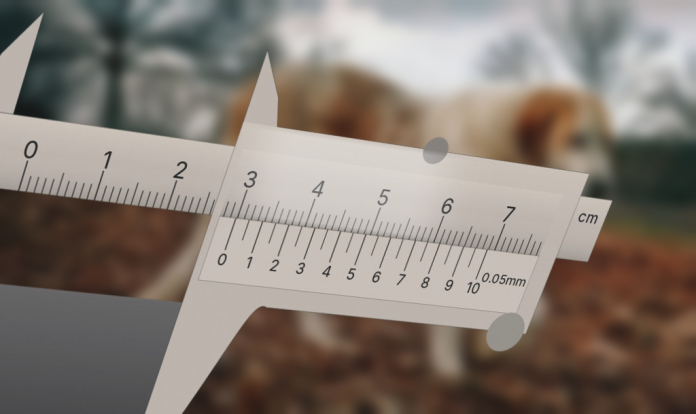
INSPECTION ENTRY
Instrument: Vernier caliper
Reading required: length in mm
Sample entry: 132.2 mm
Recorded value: 29.8 mm
